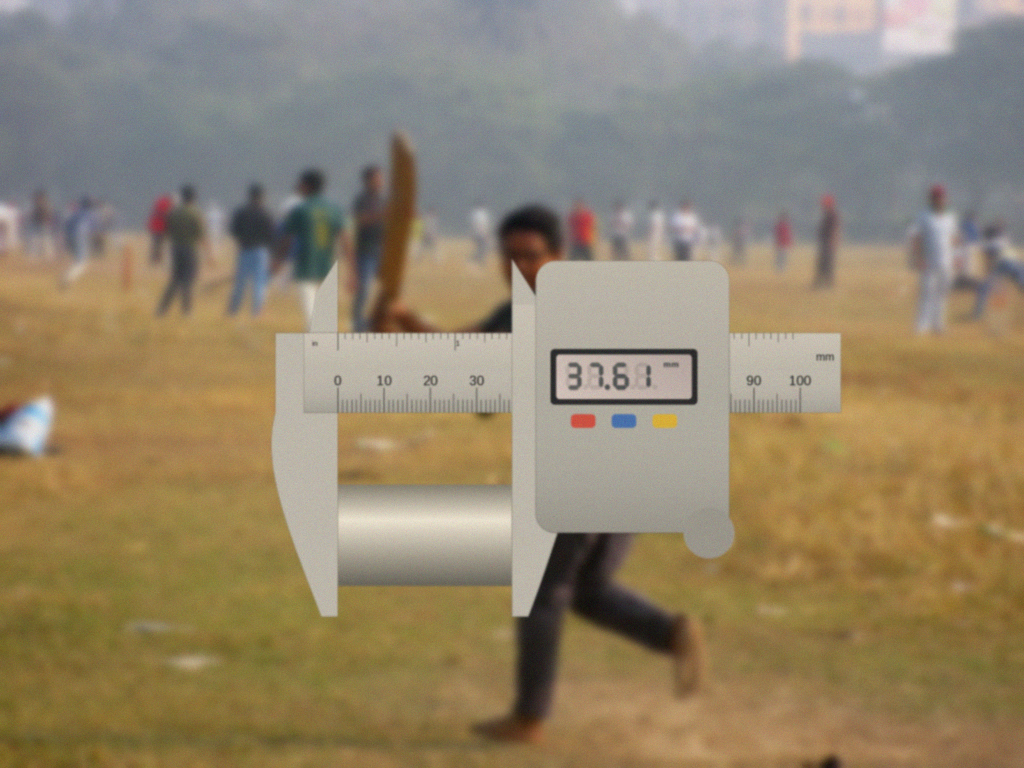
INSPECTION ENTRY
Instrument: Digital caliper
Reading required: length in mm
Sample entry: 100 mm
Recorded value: 37.61 mm
